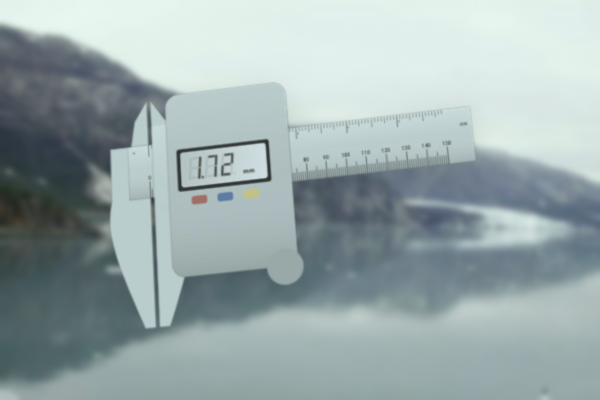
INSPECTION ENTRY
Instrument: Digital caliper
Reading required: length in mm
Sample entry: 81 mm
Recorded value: 1.72 mm
